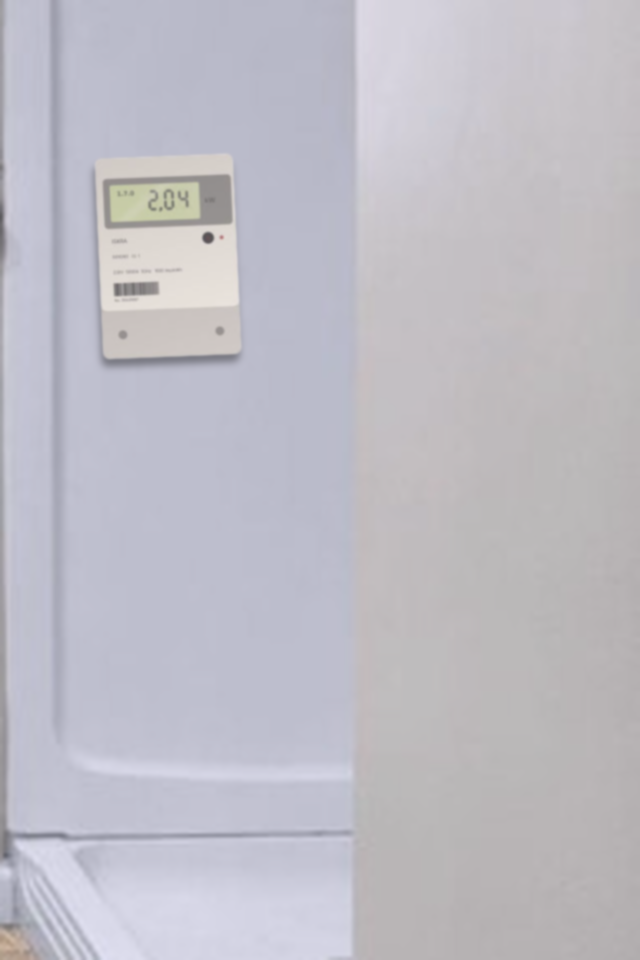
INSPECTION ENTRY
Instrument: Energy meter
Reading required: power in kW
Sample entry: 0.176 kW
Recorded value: 2.04 kW
